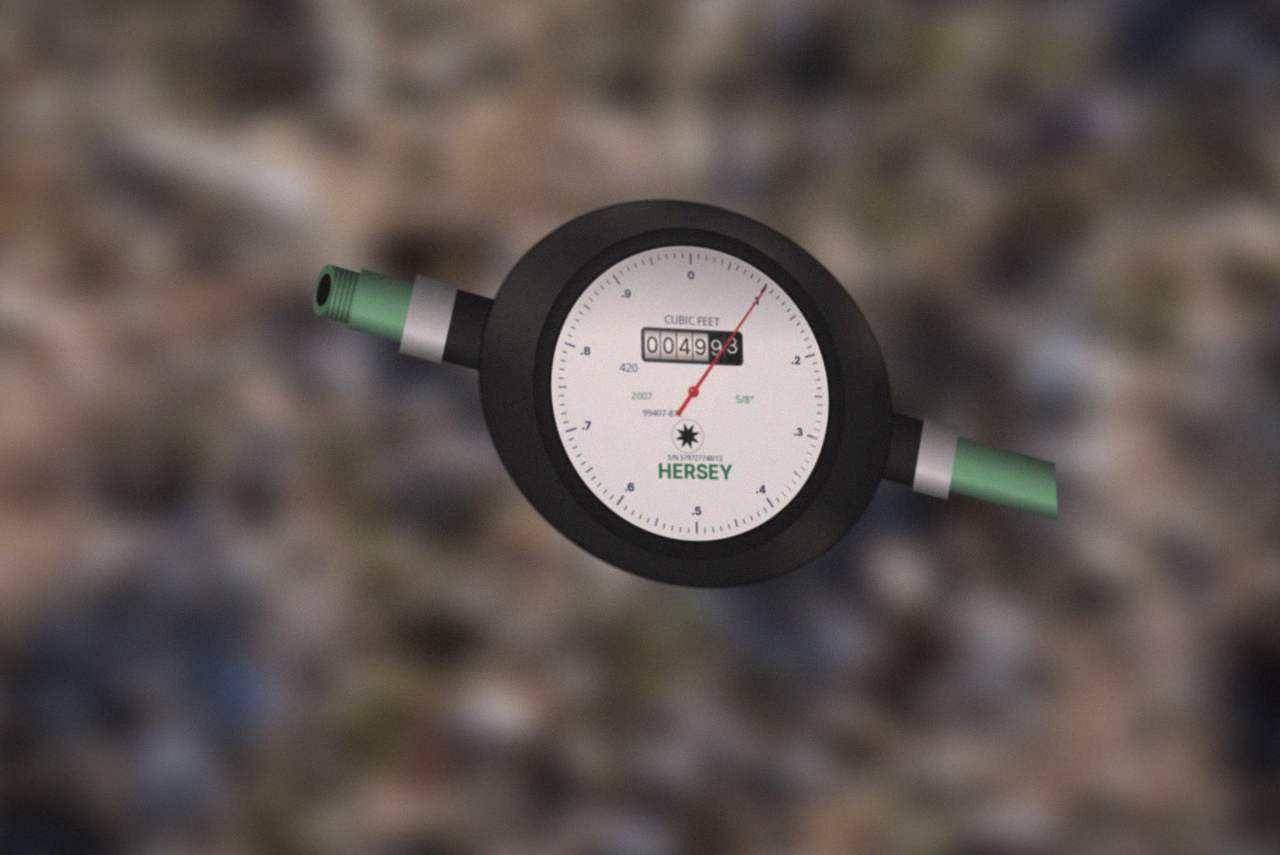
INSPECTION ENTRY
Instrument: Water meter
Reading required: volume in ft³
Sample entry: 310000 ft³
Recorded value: 4993.10 ft³
